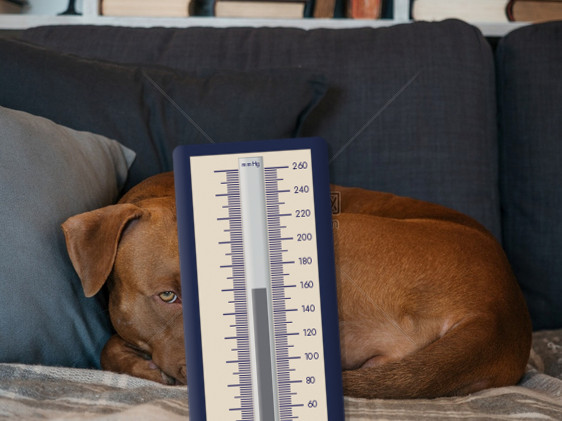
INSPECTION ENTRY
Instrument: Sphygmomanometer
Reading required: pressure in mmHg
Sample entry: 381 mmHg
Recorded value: 160 mmHg
